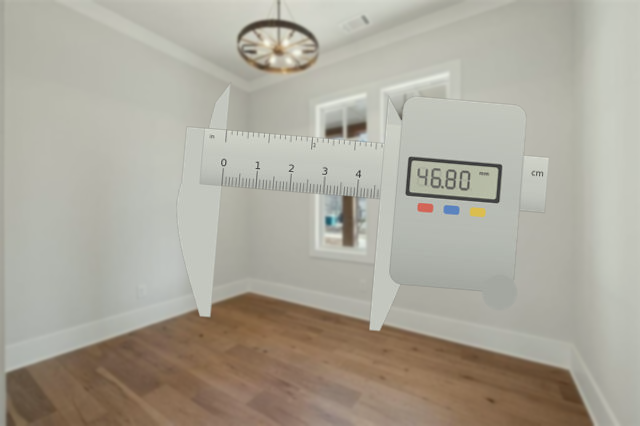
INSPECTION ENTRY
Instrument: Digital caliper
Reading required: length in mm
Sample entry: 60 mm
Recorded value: 46.80 mm
